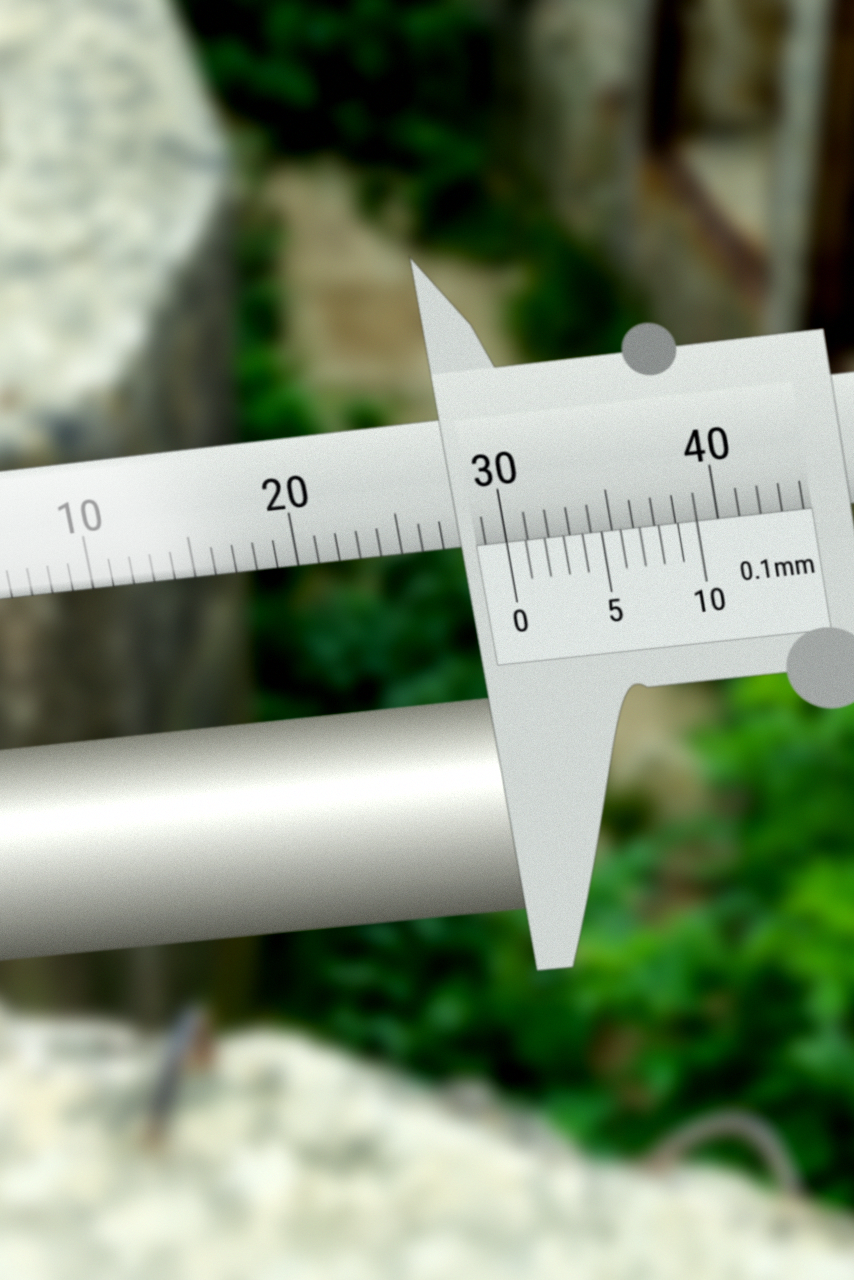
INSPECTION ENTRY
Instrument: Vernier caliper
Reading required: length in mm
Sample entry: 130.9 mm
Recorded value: 30.0 mm
